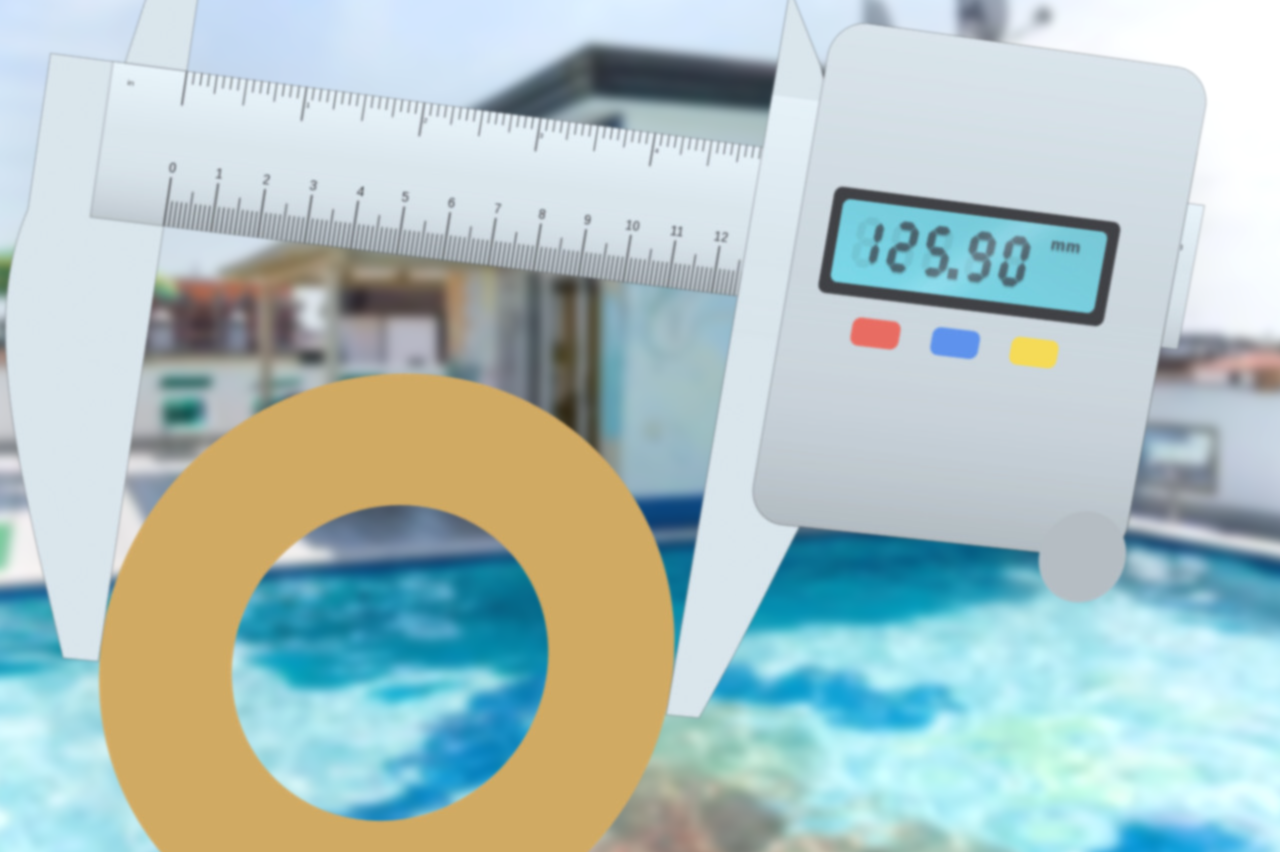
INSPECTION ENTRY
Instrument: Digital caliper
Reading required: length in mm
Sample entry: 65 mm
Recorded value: 125.90 mm
